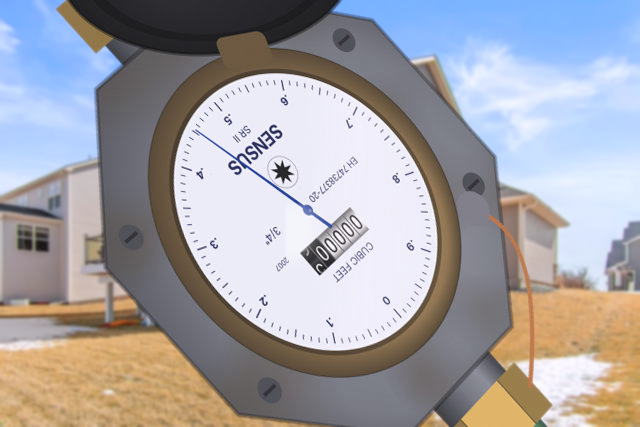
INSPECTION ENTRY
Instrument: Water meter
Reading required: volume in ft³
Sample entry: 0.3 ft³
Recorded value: 5.45 ft³
